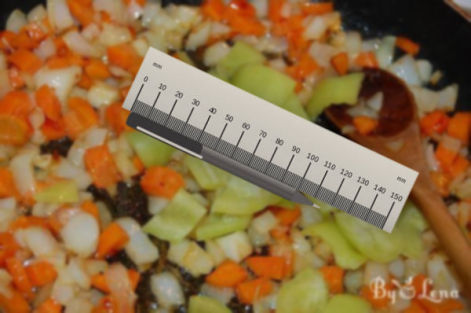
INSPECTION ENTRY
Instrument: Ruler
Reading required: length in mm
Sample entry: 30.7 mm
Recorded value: 115 mm
